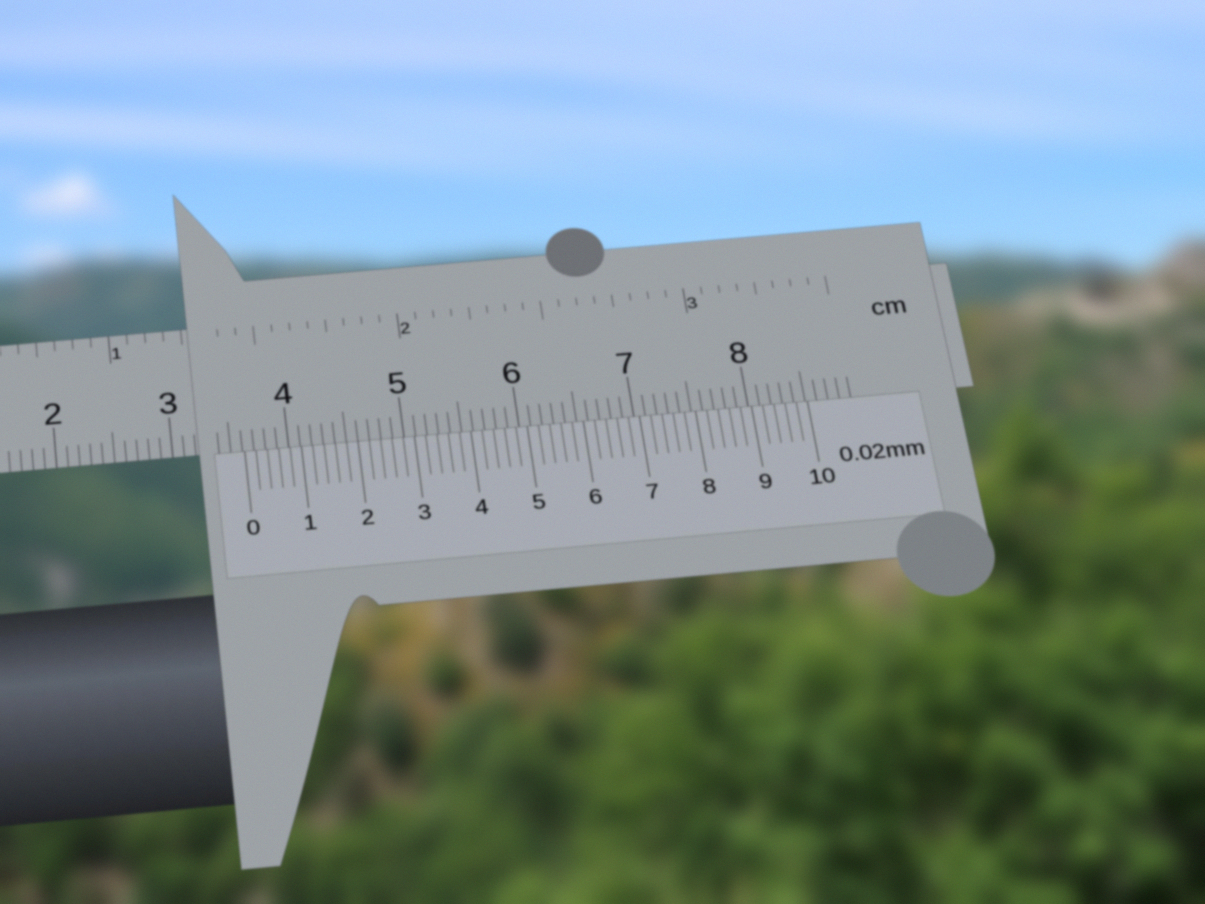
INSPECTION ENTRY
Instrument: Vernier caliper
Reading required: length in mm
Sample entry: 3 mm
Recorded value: 36.2 mm
